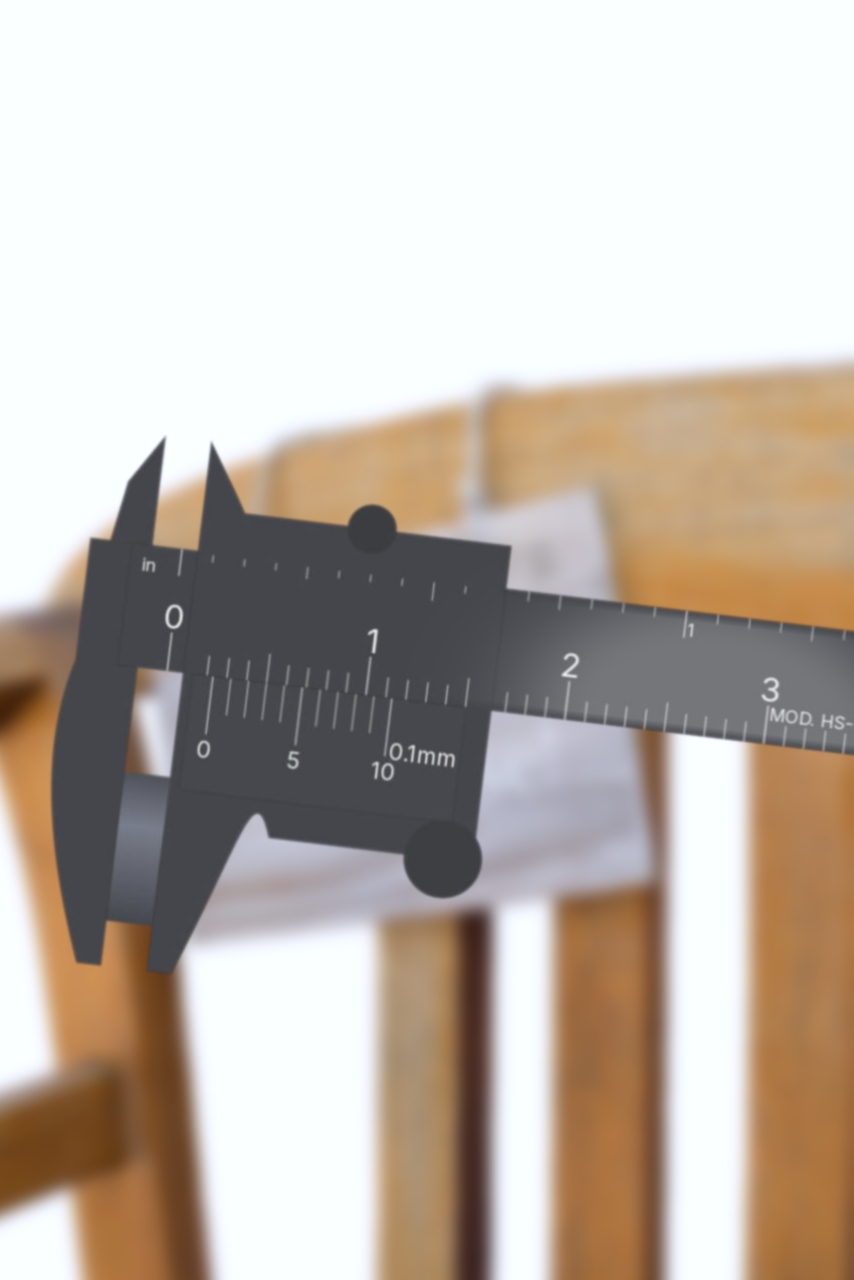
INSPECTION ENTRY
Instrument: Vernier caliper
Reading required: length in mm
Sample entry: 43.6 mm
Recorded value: 2.3 mm
